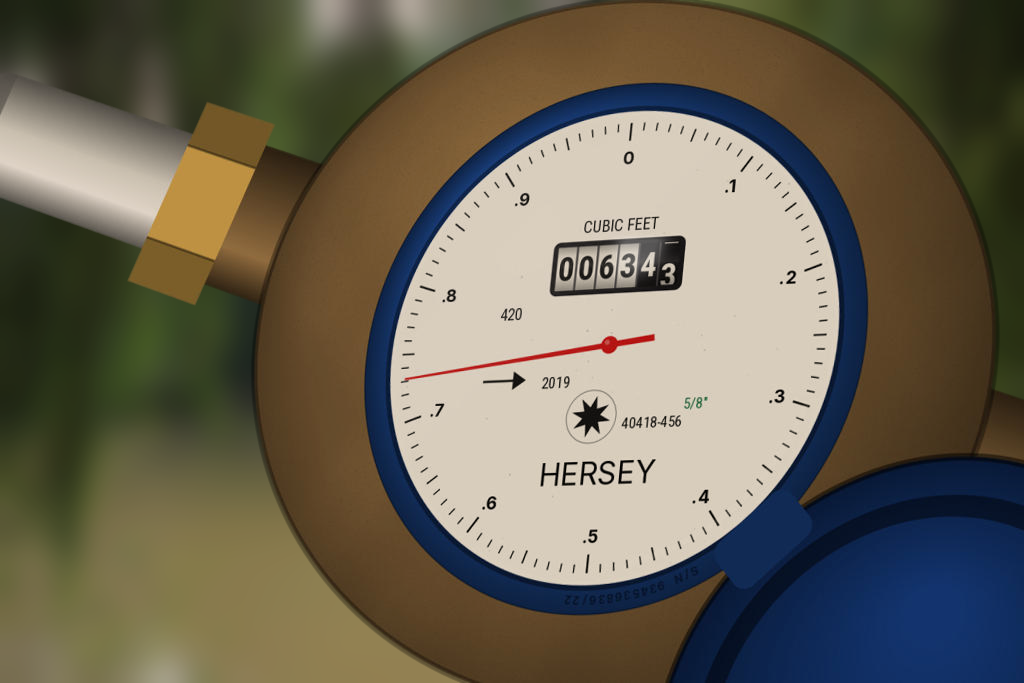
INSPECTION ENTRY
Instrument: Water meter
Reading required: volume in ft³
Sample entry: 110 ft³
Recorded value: 6342.73 ft³
